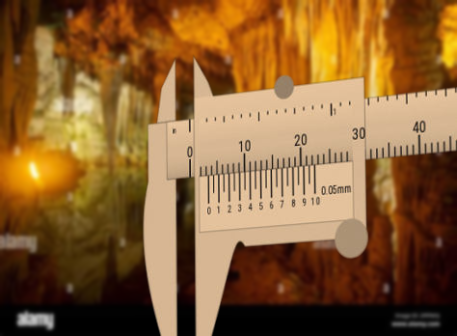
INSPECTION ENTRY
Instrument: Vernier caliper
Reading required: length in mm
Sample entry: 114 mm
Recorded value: 3.4 mm
